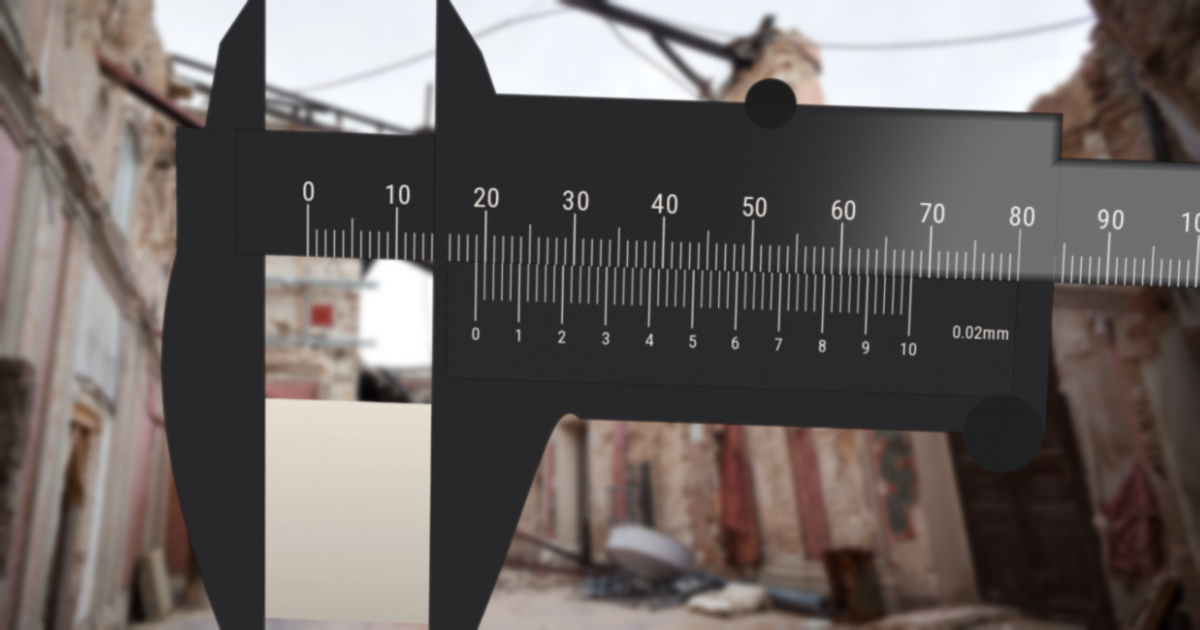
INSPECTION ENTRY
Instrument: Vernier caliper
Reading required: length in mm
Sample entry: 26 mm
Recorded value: 19.0 mm
